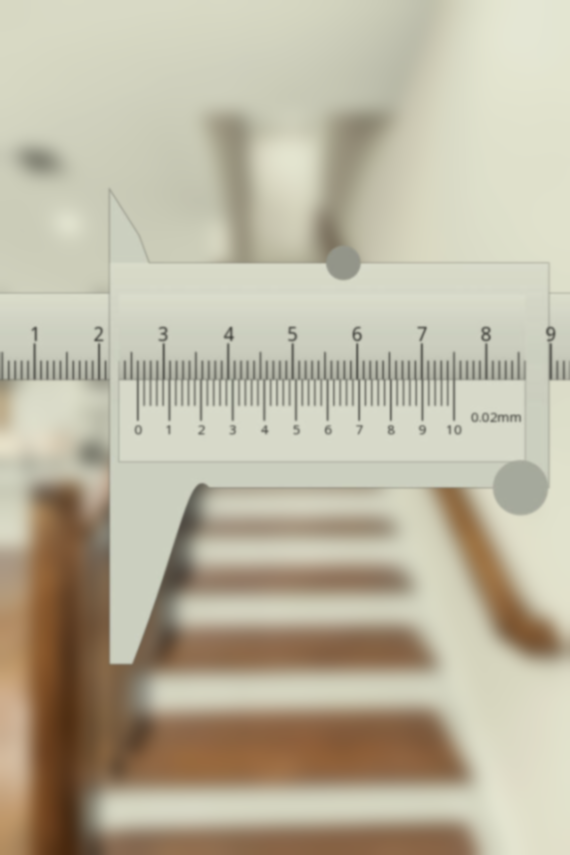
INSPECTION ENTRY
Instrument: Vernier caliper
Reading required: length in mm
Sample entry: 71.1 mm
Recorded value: 26.0 mm
